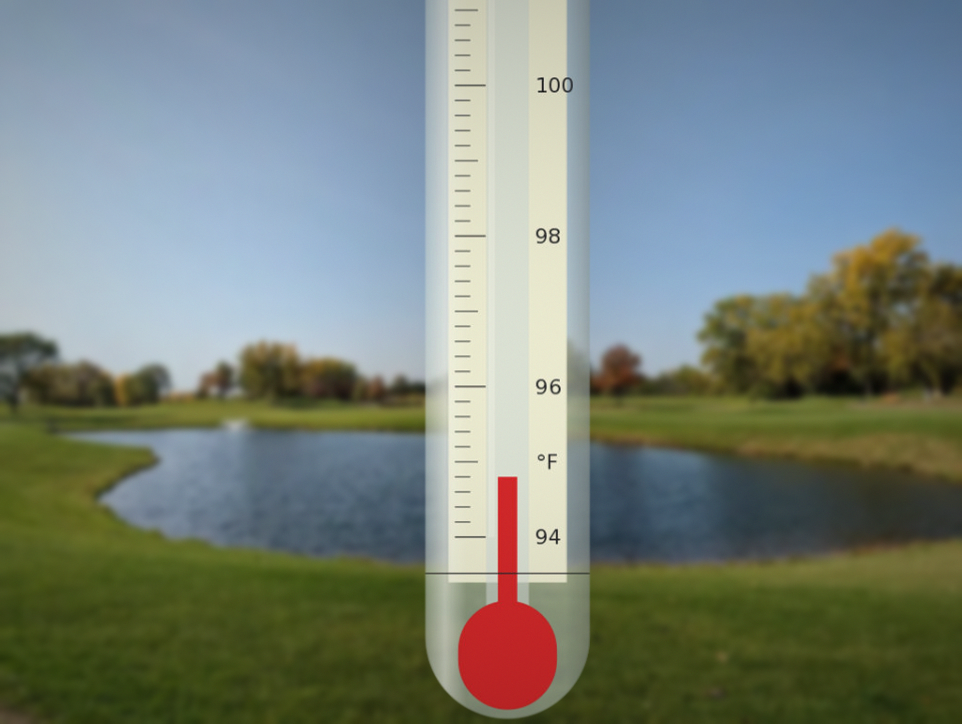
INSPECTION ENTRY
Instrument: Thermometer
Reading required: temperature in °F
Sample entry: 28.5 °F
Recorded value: 94.8 °F
